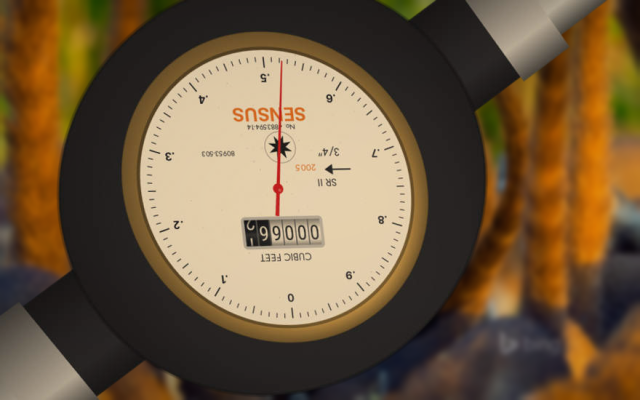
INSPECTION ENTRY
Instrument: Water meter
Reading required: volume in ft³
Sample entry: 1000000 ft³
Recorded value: 661.52 ft³
